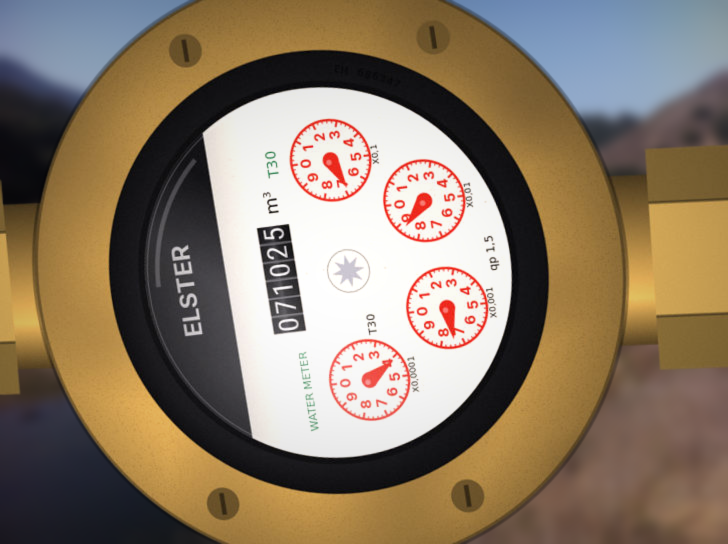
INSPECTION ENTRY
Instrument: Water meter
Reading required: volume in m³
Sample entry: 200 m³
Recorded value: 71025.6874 m³
